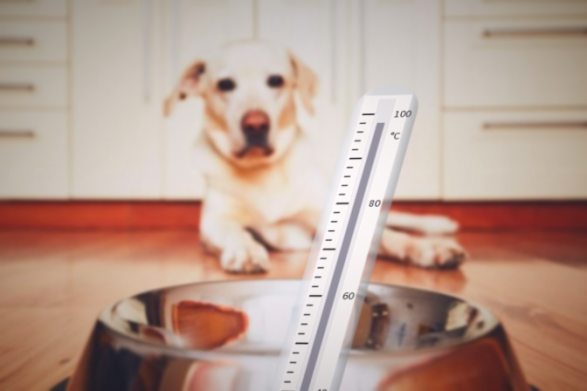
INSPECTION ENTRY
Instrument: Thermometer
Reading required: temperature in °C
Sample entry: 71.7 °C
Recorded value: 98 °C
